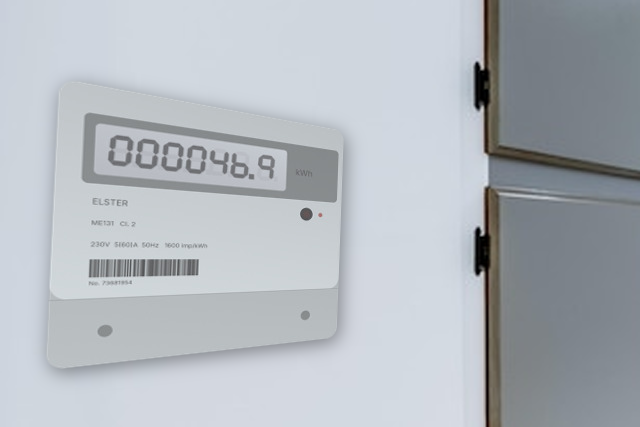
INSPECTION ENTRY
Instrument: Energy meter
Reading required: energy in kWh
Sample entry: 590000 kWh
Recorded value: 46.9 kWh
